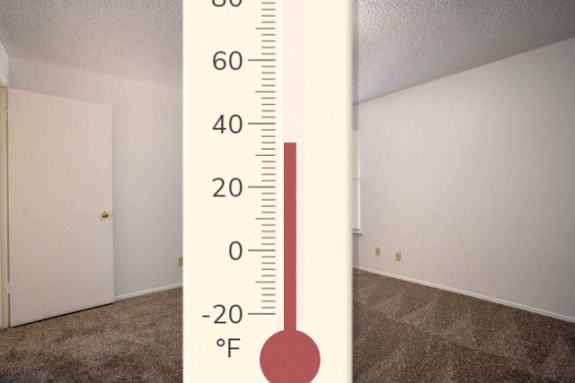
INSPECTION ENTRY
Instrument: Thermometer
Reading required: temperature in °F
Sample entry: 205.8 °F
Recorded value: 34 °F
